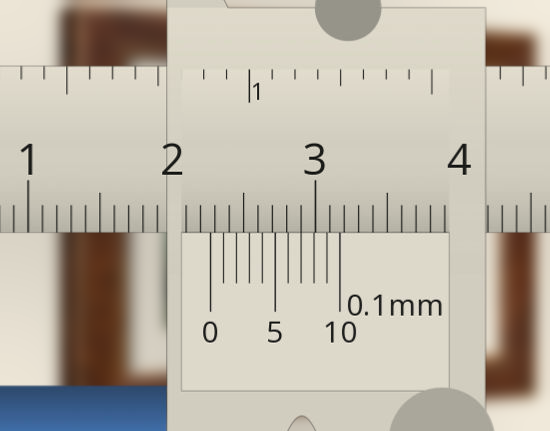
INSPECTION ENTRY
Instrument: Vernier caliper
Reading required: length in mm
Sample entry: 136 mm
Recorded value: 22.7 mm
